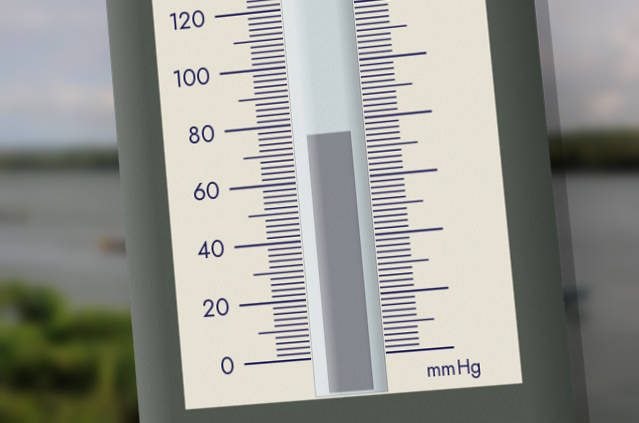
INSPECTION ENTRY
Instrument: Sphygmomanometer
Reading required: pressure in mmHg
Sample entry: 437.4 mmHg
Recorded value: 76 mmHg
